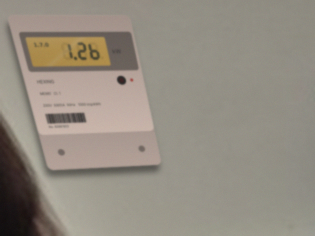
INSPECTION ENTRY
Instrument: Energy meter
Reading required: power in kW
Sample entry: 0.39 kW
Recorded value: 1.26 kW
